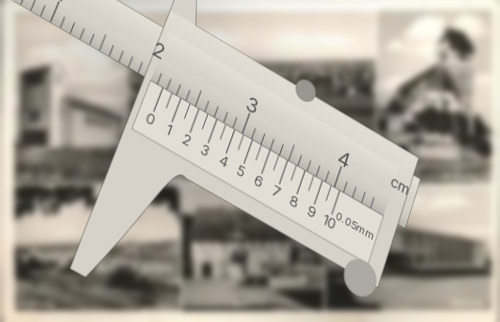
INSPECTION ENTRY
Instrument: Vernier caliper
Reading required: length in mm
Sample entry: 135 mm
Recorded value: 21.6 mm
